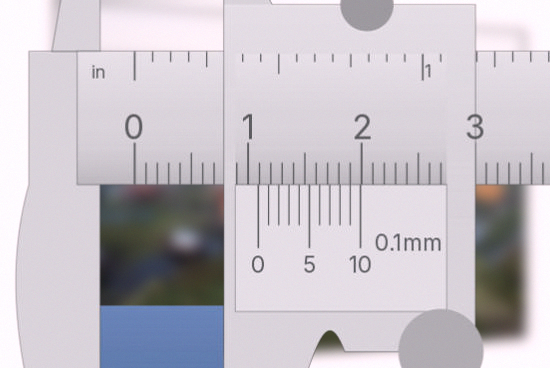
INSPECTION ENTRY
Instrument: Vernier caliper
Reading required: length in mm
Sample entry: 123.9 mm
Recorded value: 10.9 mm
